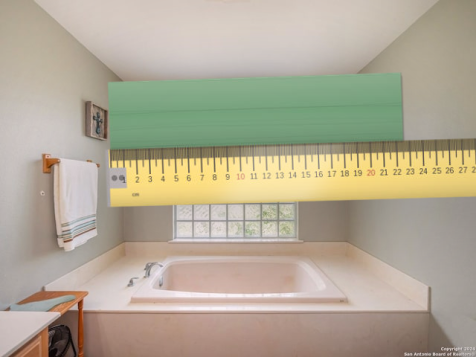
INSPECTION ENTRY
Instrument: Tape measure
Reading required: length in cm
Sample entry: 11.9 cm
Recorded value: 22.5 cm
